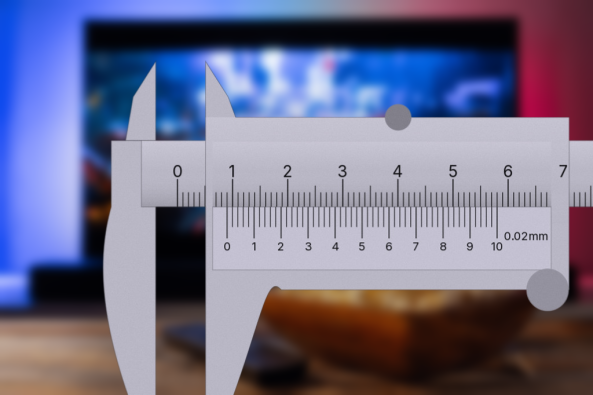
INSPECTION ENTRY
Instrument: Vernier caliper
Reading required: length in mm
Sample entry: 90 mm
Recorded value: 9.0 mm
